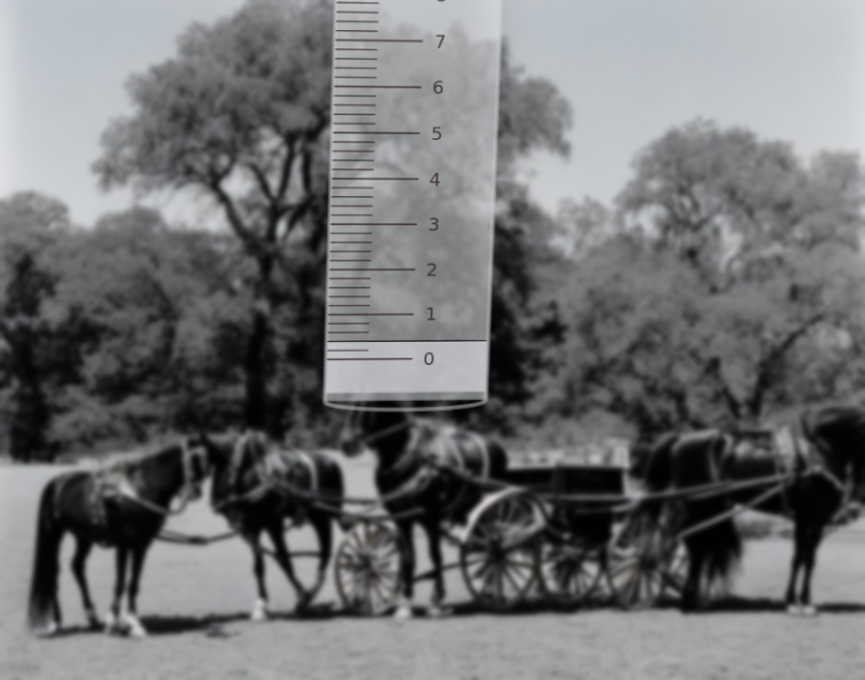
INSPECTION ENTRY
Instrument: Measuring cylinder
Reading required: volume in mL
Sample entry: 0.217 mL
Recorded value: 0.4 mL
